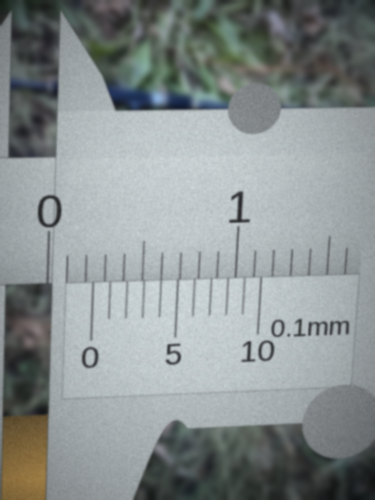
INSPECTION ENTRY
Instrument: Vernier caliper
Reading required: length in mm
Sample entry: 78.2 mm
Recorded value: 2.4 mm
